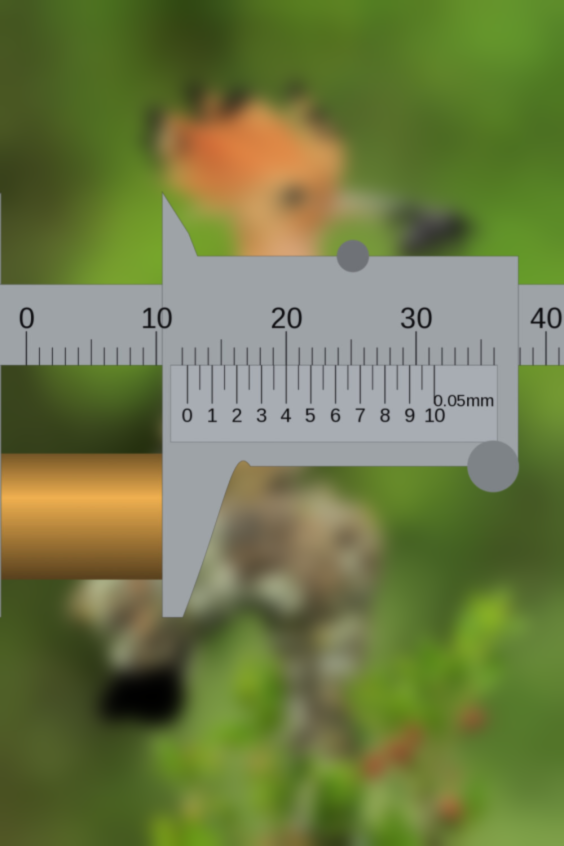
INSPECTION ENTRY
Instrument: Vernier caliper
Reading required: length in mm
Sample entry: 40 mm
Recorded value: 12.4 mm
